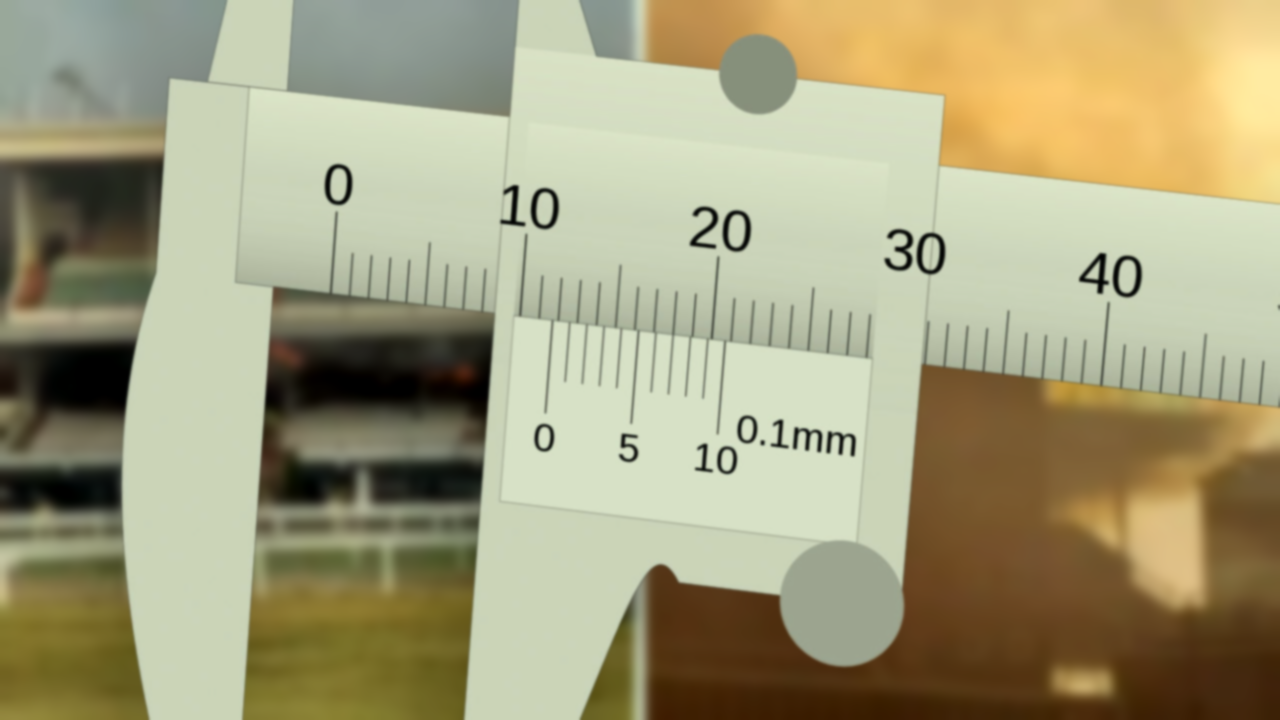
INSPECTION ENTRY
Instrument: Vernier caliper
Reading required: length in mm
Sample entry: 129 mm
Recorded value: 11.7 mm
